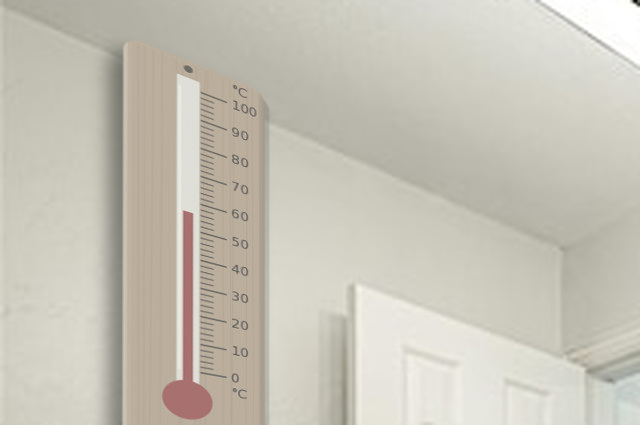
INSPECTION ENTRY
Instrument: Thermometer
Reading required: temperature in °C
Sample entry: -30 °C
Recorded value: 56 °C
